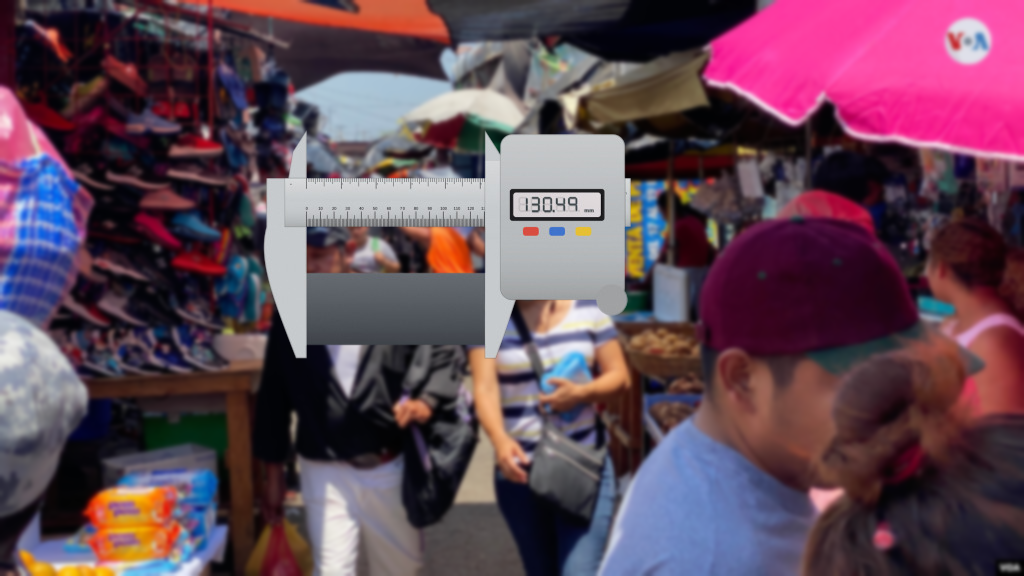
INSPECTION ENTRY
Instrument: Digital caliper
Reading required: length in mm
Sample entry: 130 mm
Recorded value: 130.49 mm
